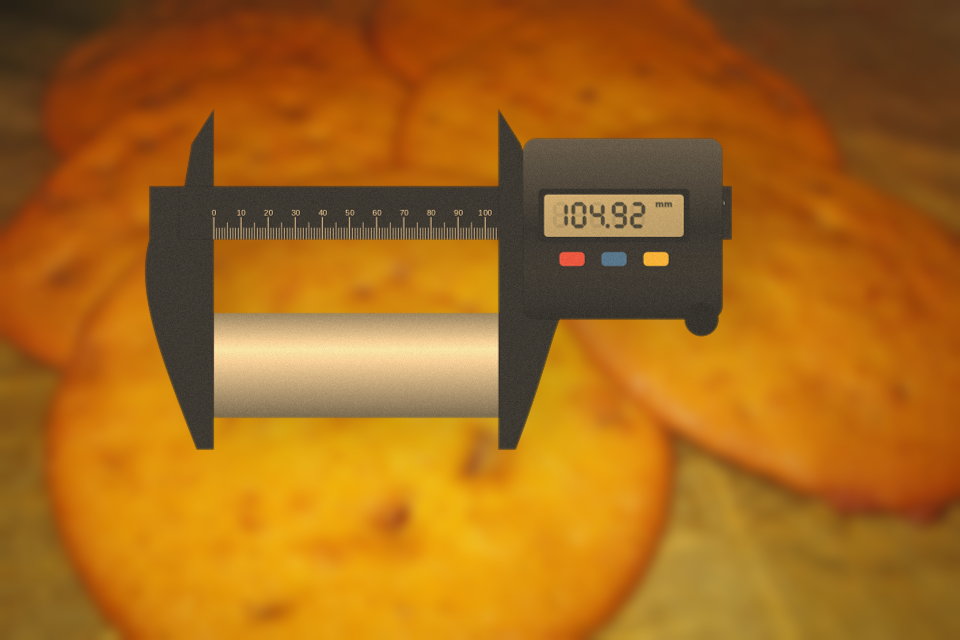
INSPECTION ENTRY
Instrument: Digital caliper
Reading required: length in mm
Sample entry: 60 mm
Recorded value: 104.92 mm
